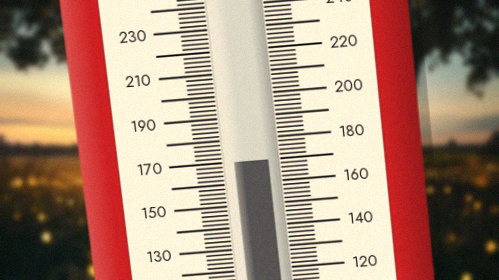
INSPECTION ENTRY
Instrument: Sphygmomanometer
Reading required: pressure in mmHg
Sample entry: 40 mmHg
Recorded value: 170 mmHg
